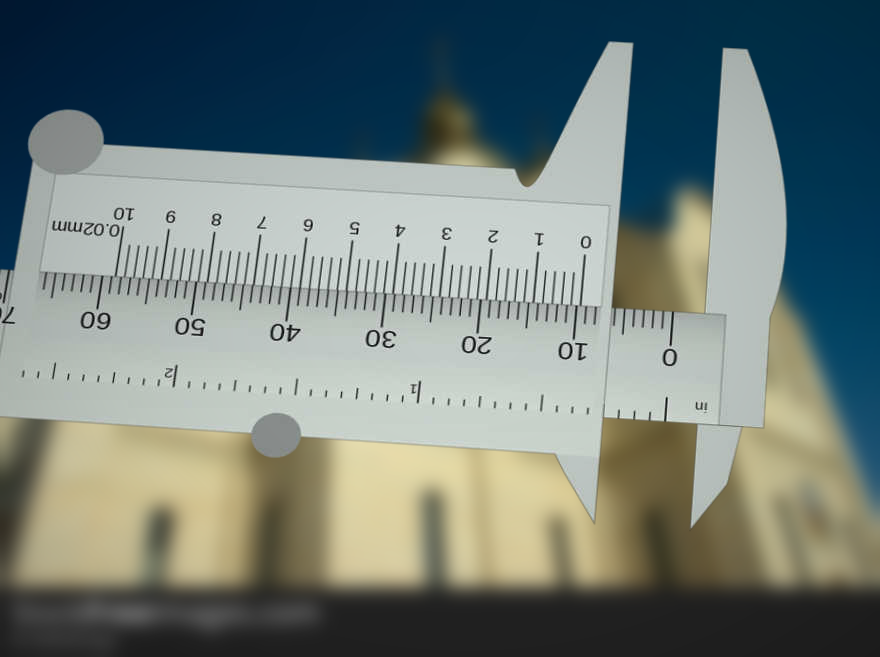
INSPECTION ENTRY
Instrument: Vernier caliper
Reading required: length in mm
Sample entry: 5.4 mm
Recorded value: 9.6 mm
